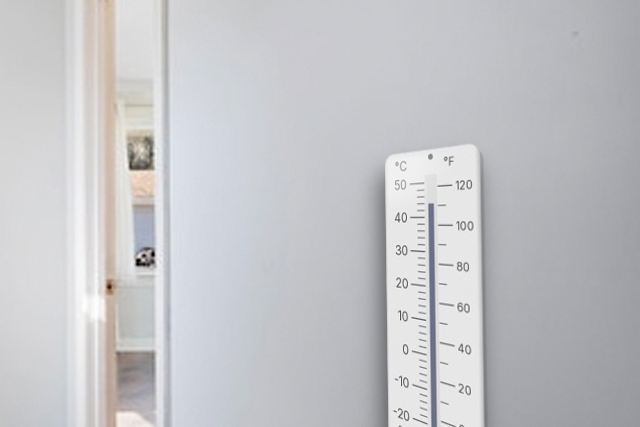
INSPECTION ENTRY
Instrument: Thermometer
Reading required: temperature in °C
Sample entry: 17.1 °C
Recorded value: 44 °C
